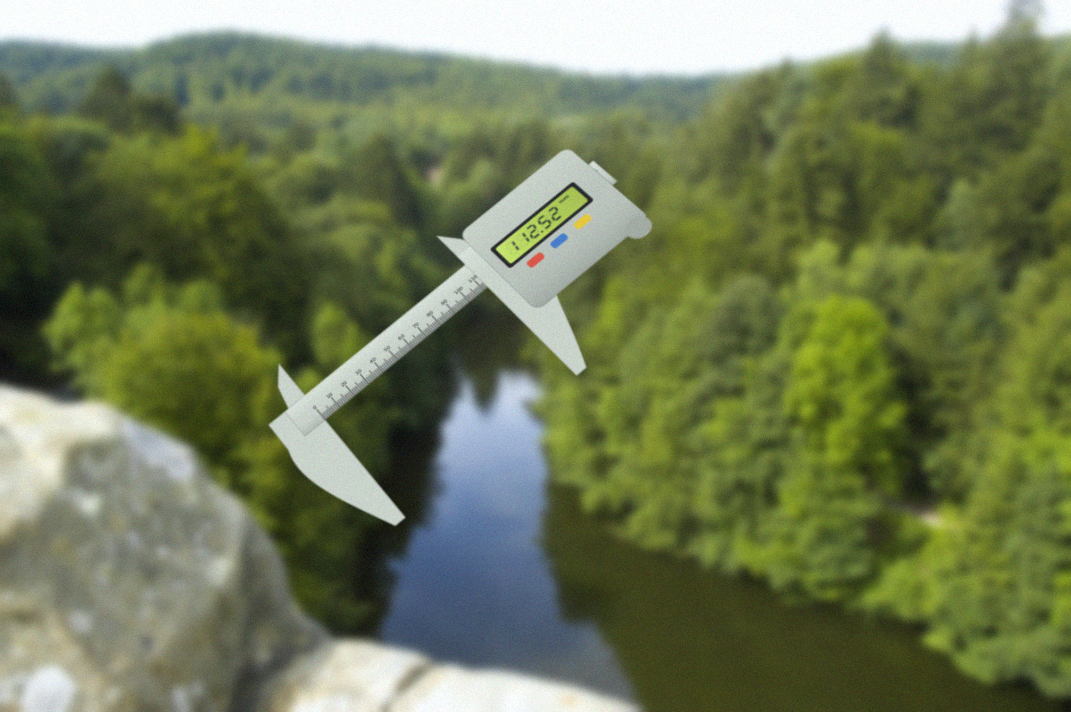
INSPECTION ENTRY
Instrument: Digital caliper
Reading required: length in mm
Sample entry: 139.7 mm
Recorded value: 112.52 mm
